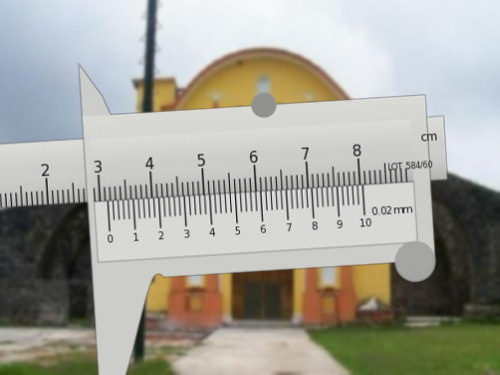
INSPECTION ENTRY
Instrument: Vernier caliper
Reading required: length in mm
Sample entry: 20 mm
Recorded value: 31.5 mm
